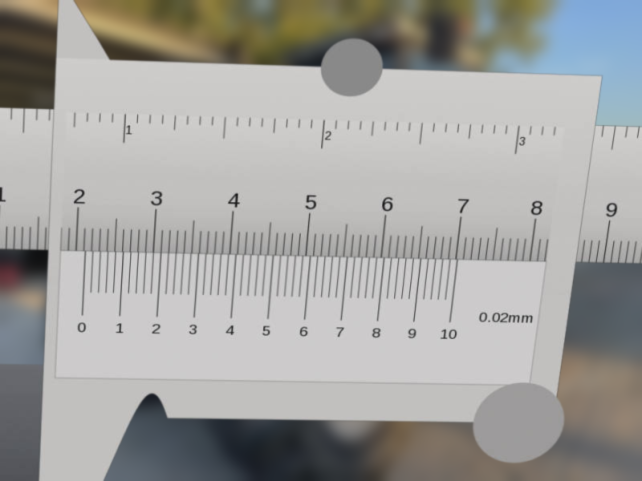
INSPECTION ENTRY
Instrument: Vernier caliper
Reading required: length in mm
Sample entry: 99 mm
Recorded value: 21.2 mm
